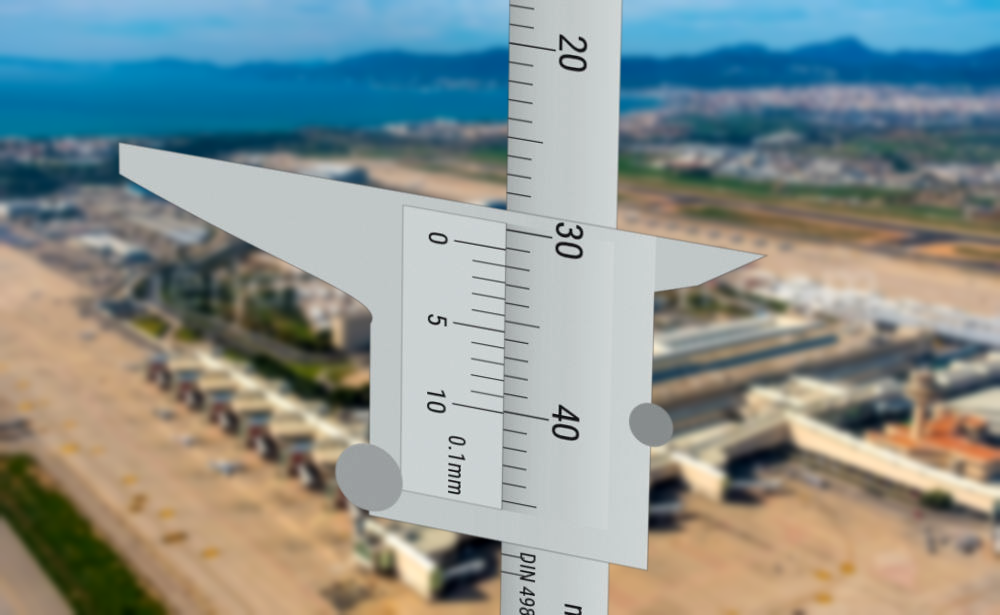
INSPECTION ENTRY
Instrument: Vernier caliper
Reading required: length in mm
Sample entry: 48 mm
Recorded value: 31.1 mm
